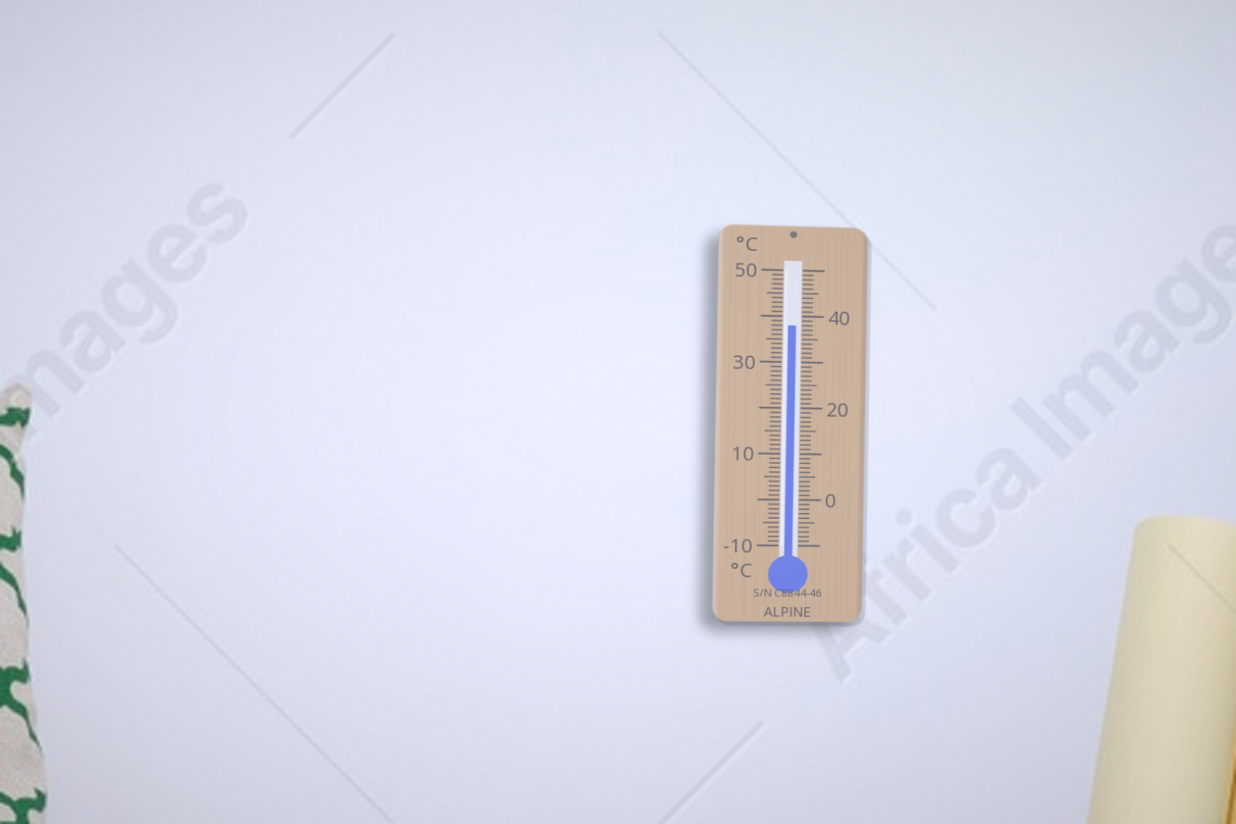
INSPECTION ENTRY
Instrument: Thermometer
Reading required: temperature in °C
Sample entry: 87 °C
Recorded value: 38 °C
